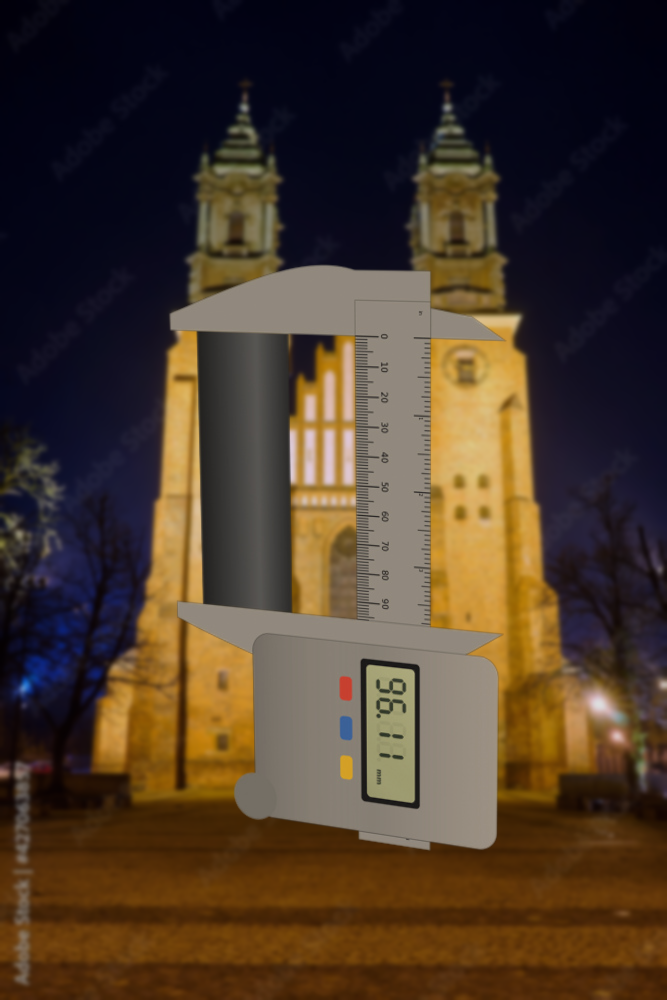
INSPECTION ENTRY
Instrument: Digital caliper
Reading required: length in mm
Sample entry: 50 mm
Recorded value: 96.11 mm
